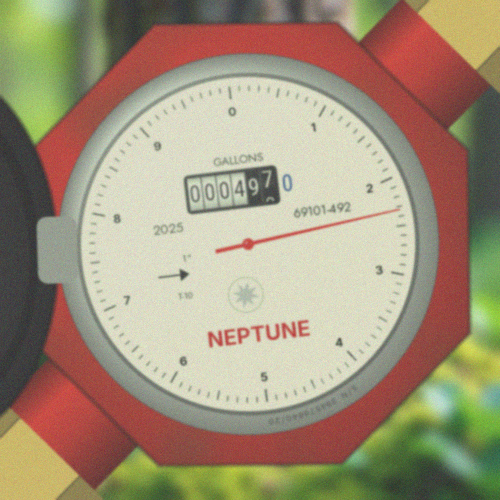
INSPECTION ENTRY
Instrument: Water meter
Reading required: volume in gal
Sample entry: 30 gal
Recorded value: 4972.3 gal
